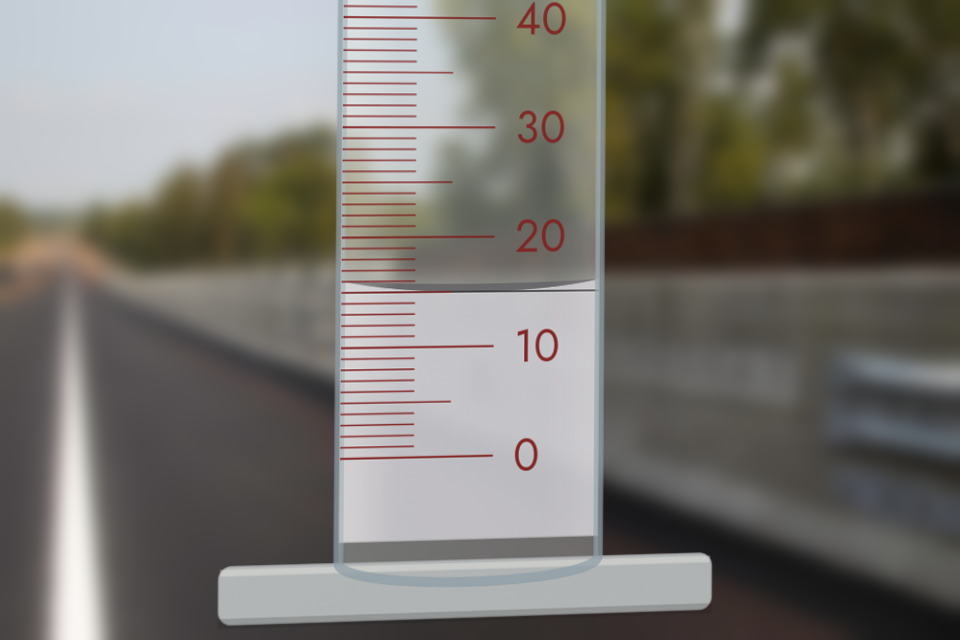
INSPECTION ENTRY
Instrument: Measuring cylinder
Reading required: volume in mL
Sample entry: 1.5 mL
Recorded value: 15 mL
